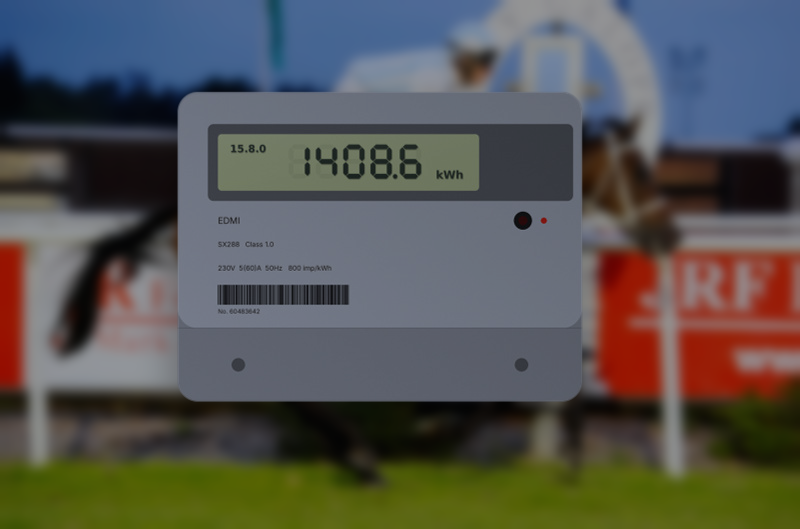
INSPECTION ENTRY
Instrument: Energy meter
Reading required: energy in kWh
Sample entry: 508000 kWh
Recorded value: 1408.6 kWh
